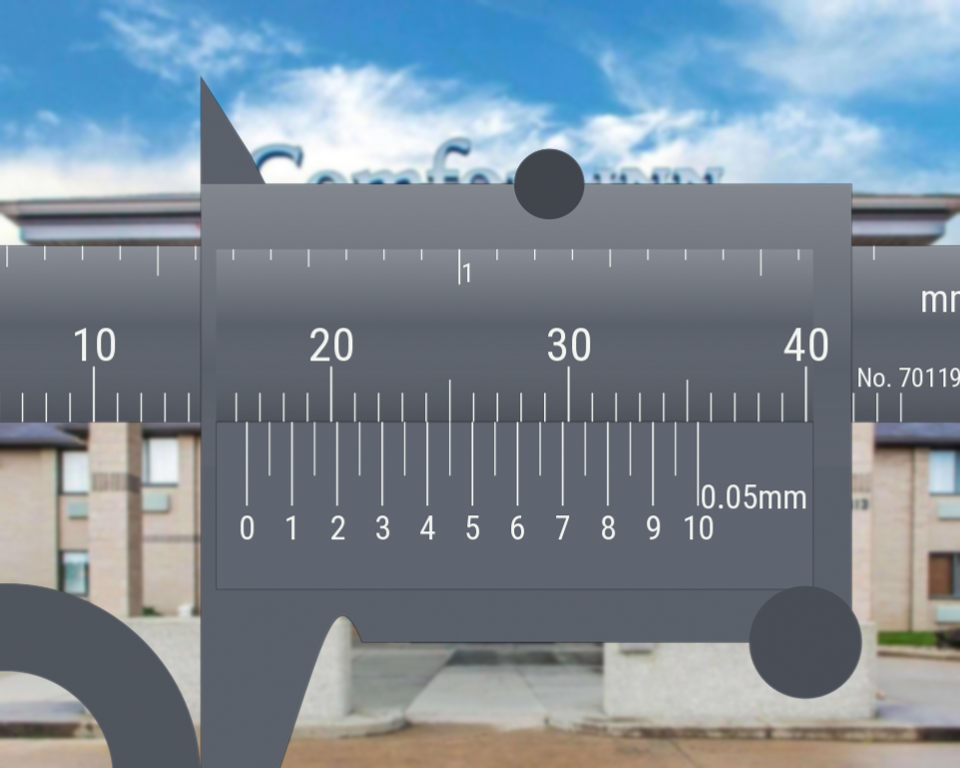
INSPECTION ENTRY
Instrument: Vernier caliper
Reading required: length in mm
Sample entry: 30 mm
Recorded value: 16.45 mm
